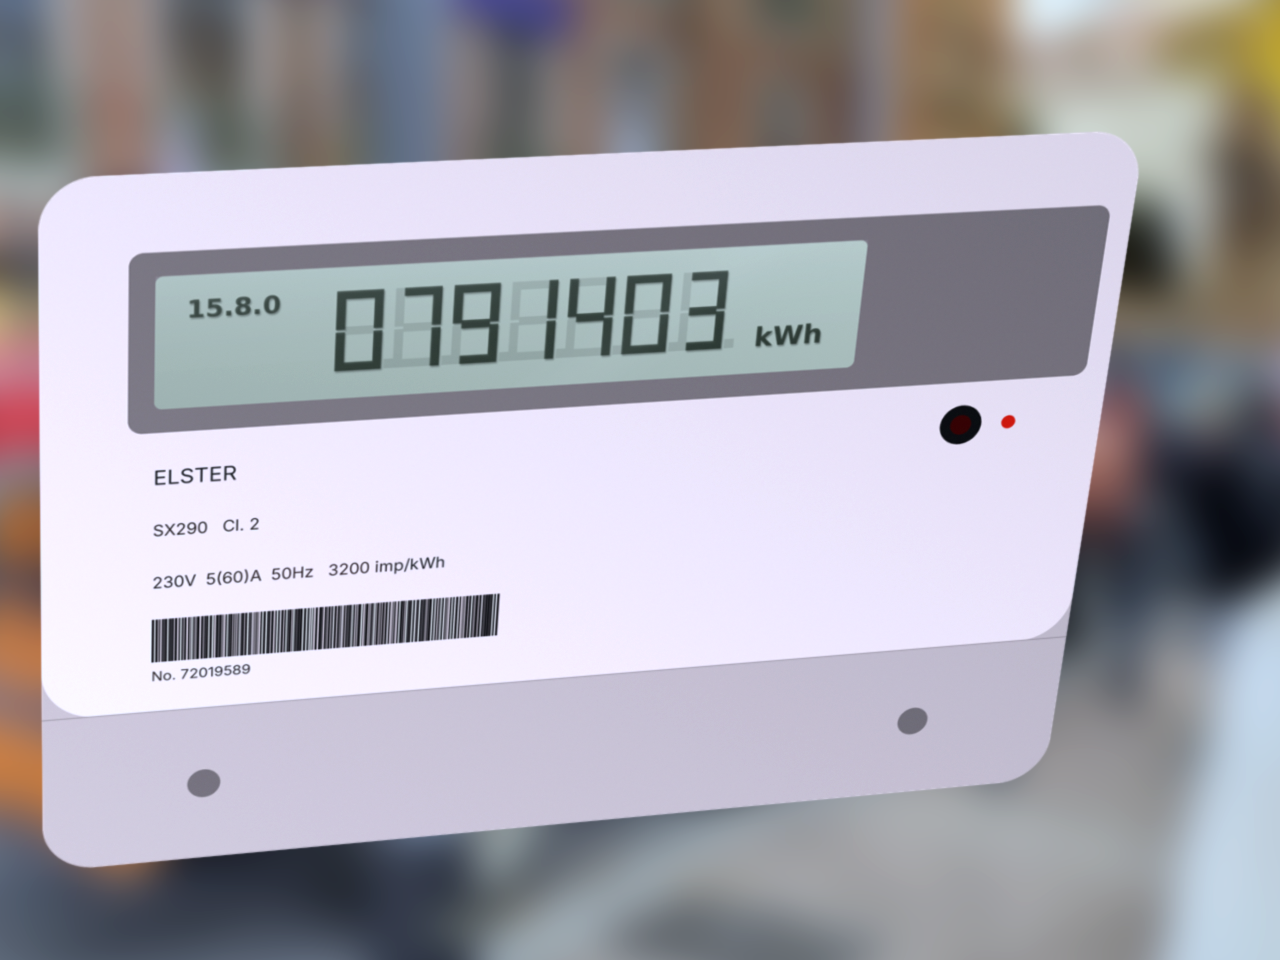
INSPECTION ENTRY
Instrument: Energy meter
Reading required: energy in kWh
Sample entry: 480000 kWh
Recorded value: 791403 kWh
